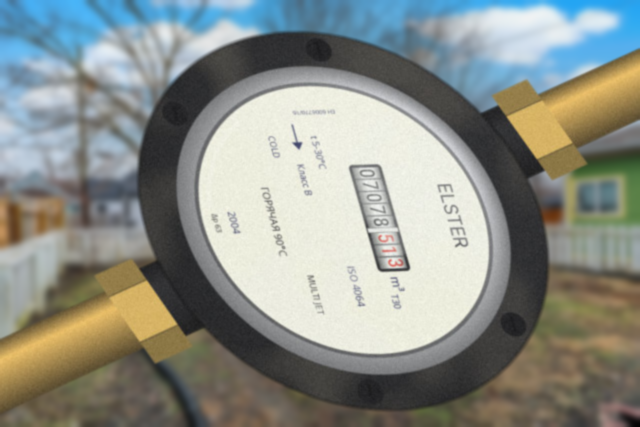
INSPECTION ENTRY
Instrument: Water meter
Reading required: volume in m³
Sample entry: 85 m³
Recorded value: 7078.513 m³
